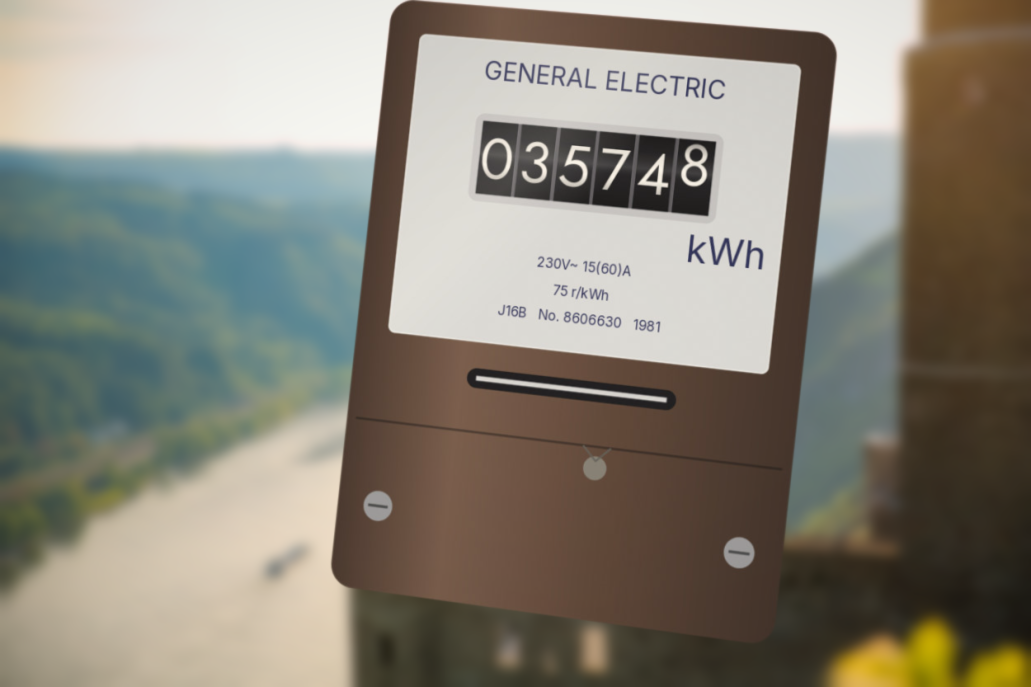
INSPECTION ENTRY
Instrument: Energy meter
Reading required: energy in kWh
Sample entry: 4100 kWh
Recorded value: 35748 kWh
